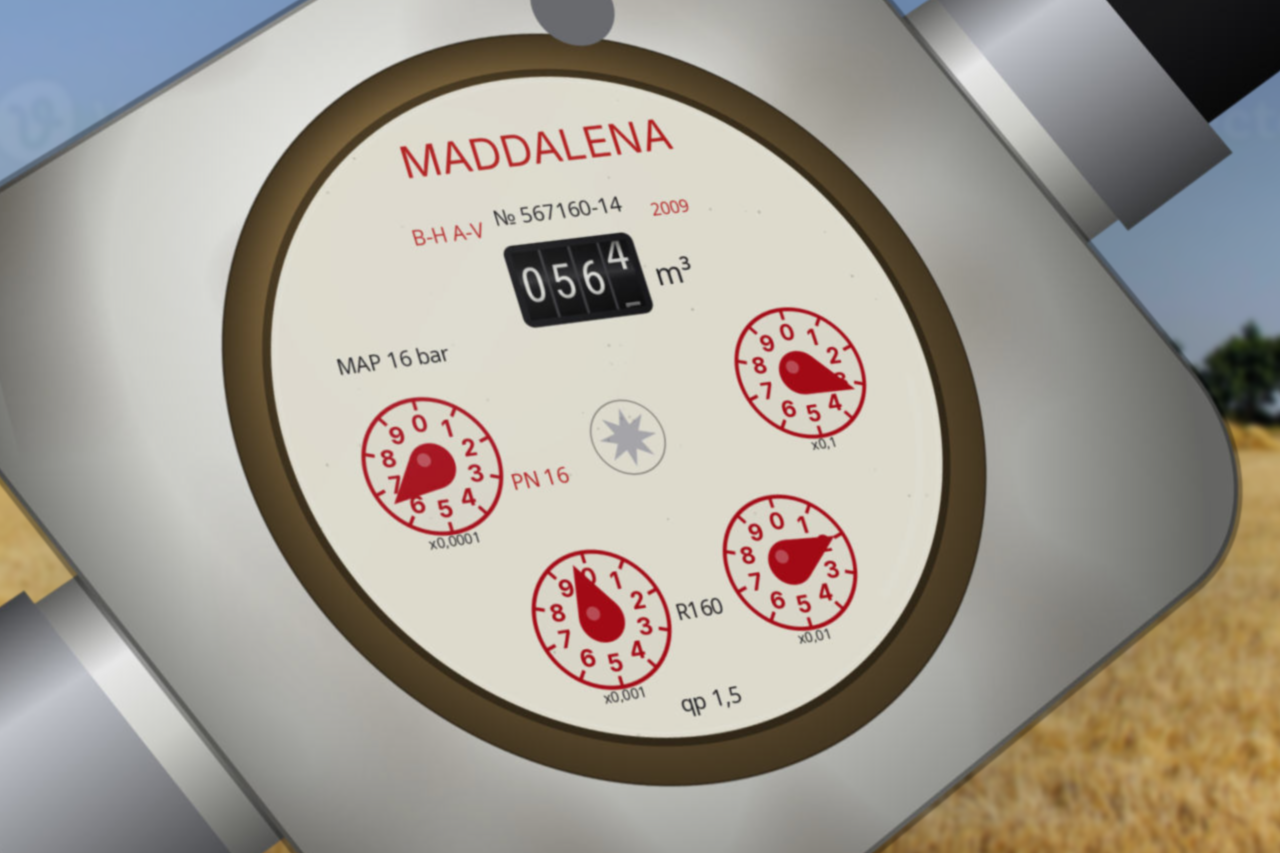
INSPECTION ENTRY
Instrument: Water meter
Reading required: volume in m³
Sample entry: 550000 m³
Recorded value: 564.3196 m³
